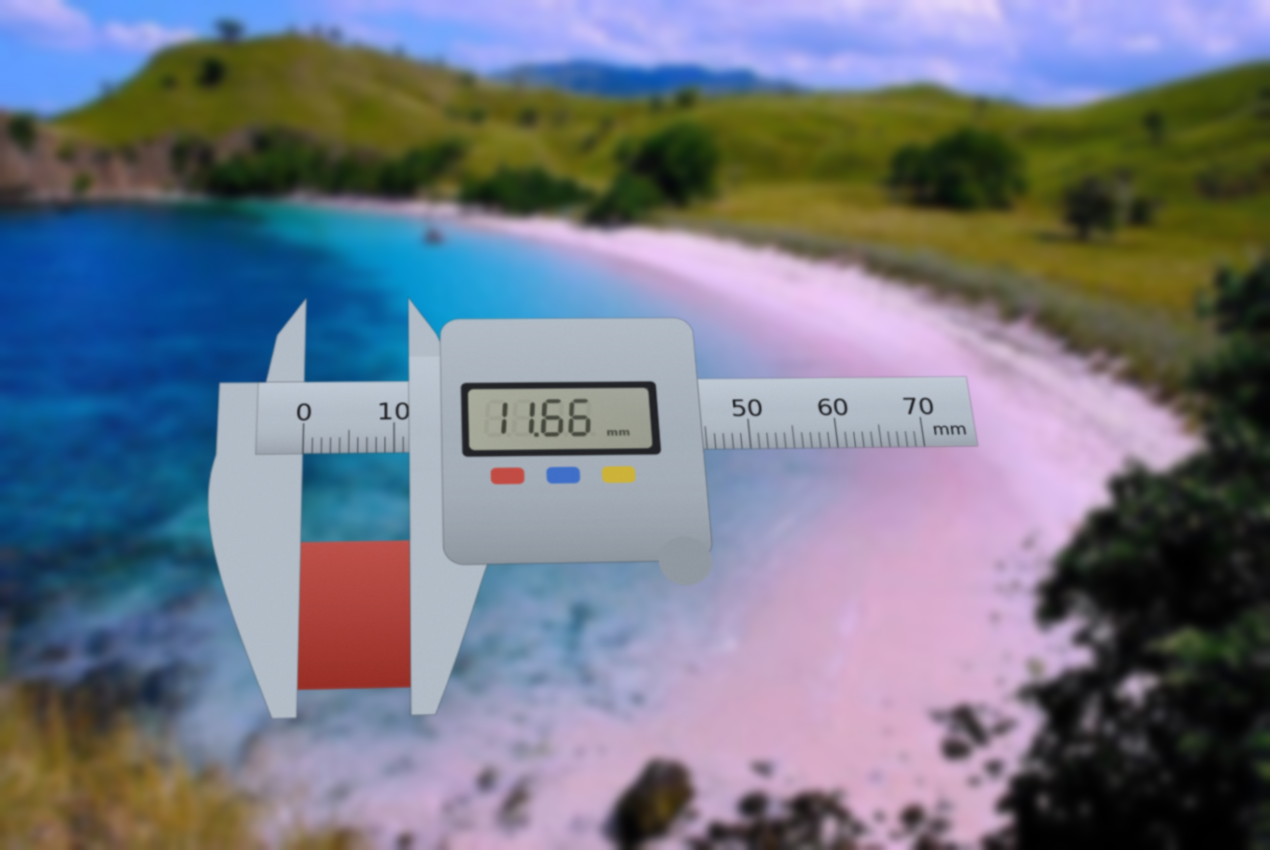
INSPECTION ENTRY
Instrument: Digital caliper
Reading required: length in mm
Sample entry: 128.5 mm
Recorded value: 11.66 mm
